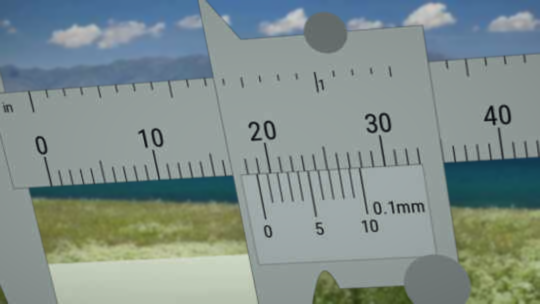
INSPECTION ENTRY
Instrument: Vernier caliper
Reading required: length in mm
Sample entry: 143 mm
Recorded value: 18.8 mm
